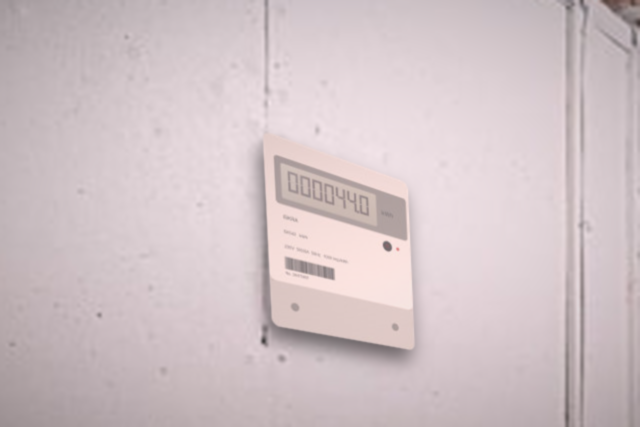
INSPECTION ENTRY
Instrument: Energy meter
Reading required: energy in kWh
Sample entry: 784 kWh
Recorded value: 44.0 kWh
